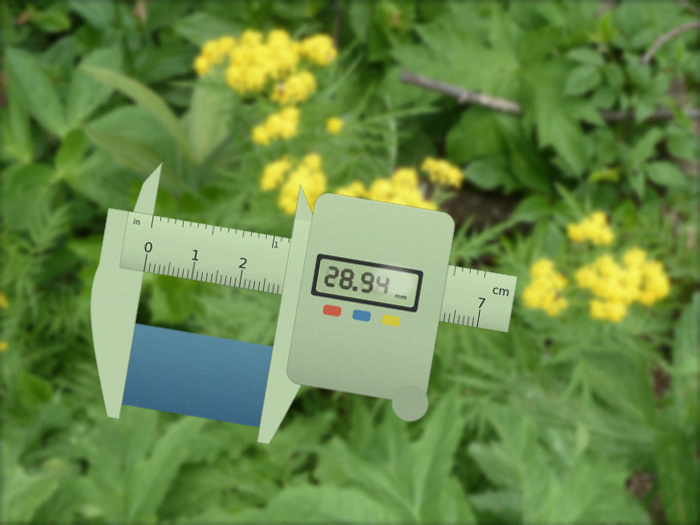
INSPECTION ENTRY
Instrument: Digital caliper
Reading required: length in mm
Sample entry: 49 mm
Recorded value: 28.94 mm
